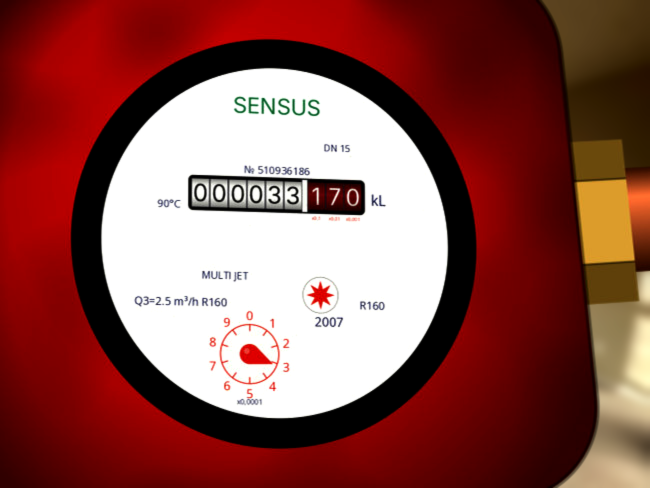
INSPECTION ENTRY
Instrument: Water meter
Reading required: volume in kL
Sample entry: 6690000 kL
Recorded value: 33.1703 kL
